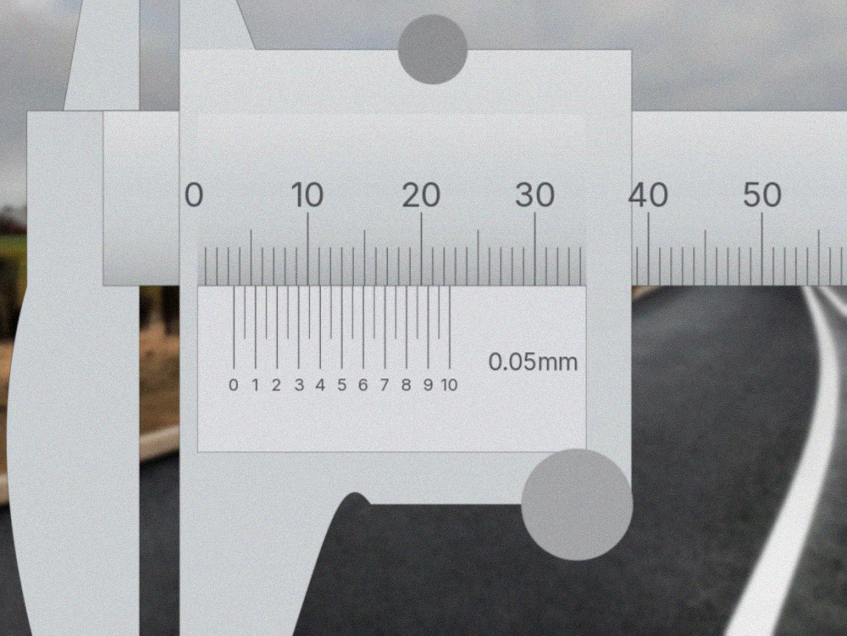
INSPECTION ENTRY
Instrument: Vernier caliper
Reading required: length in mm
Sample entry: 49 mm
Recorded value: 3.5 mm
